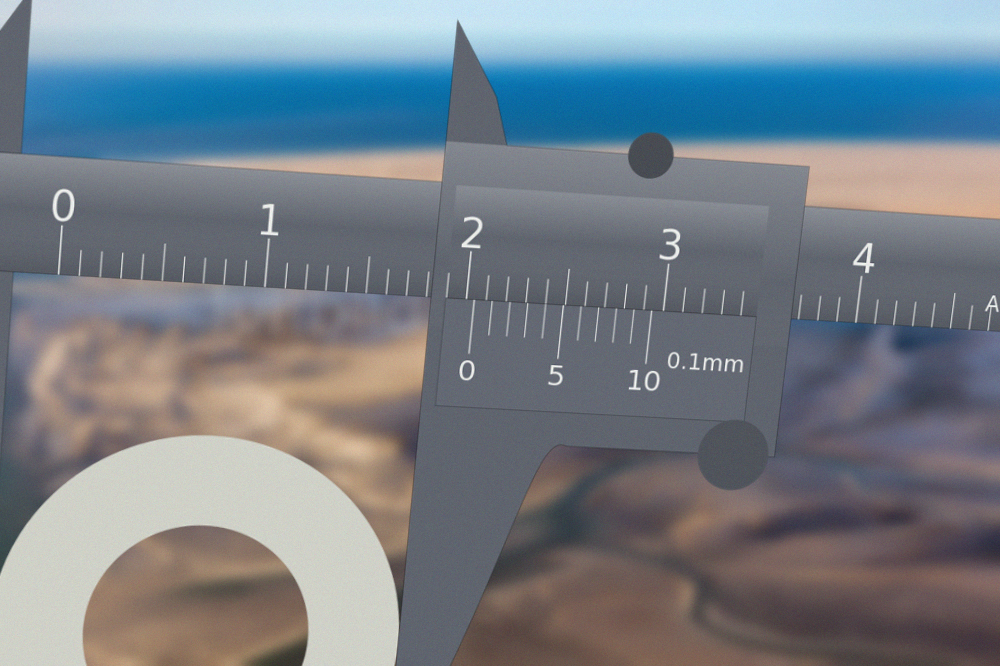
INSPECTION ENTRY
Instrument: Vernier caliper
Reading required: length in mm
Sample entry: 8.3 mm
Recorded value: 20.4 mm
